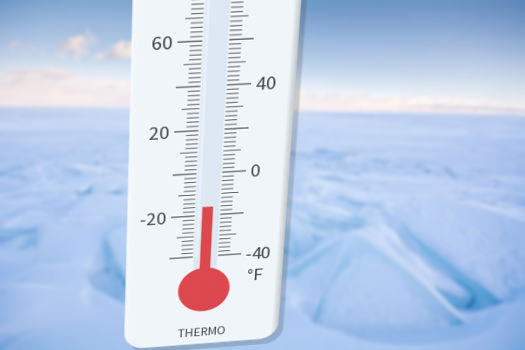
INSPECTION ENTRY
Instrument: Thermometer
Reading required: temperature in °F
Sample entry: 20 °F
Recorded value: -16 °F
